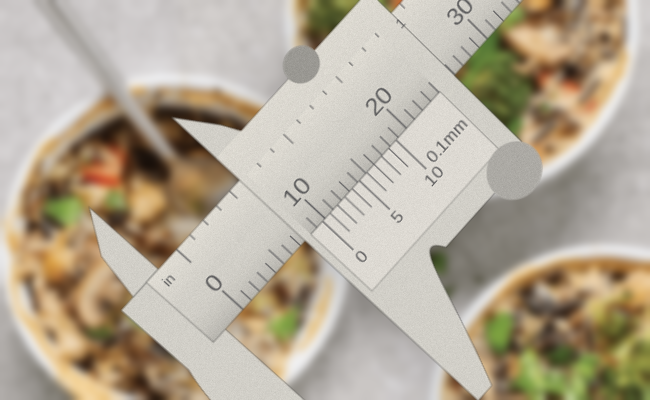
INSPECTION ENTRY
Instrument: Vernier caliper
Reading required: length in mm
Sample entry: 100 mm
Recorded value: 9.7 mm
